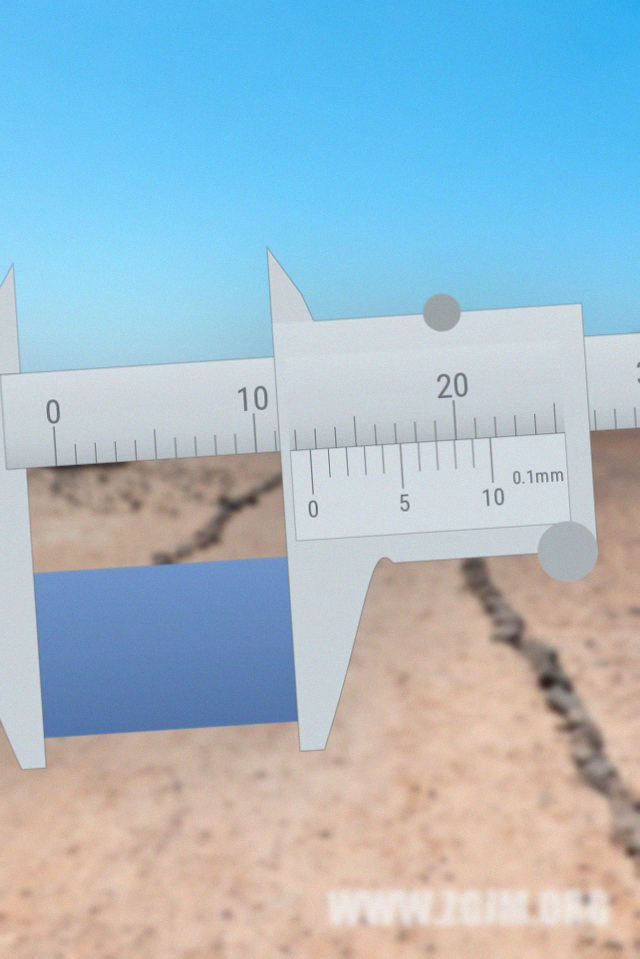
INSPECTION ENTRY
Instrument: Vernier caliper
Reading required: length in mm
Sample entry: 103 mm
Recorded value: 12.7 mm
